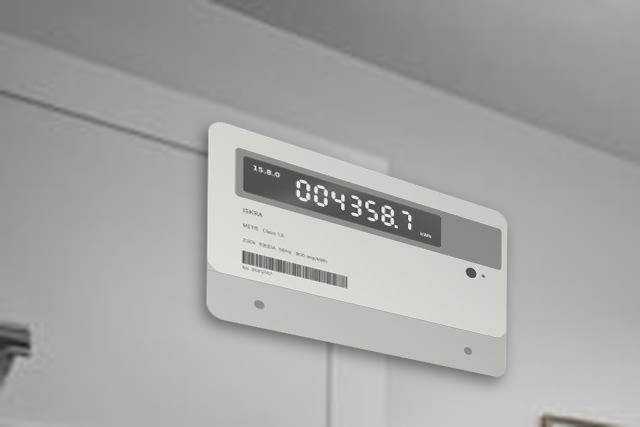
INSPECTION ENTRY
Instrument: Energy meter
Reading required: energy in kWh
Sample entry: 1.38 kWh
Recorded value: 4358.7 kWh
